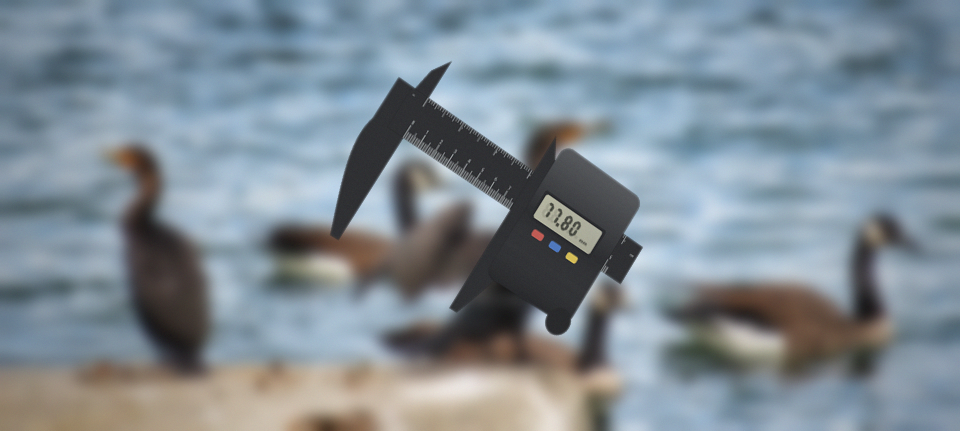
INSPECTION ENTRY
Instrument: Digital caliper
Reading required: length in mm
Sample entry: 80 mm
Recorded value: 77.80 mm
